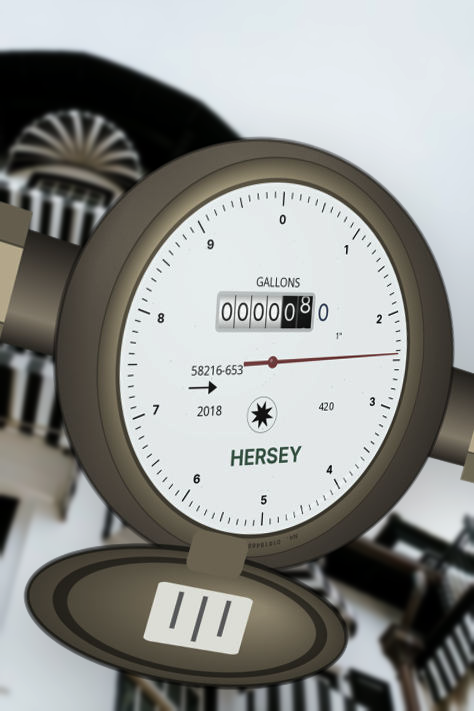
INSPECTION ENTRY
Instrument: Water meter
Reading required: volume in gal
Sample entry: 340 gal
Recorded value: 82.4 gal
